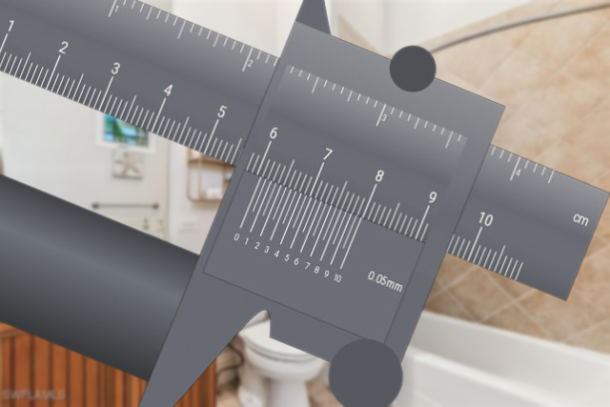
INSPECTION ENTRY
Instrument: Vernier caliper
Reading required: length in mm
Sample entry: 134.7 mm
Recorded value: 60.8 mm
